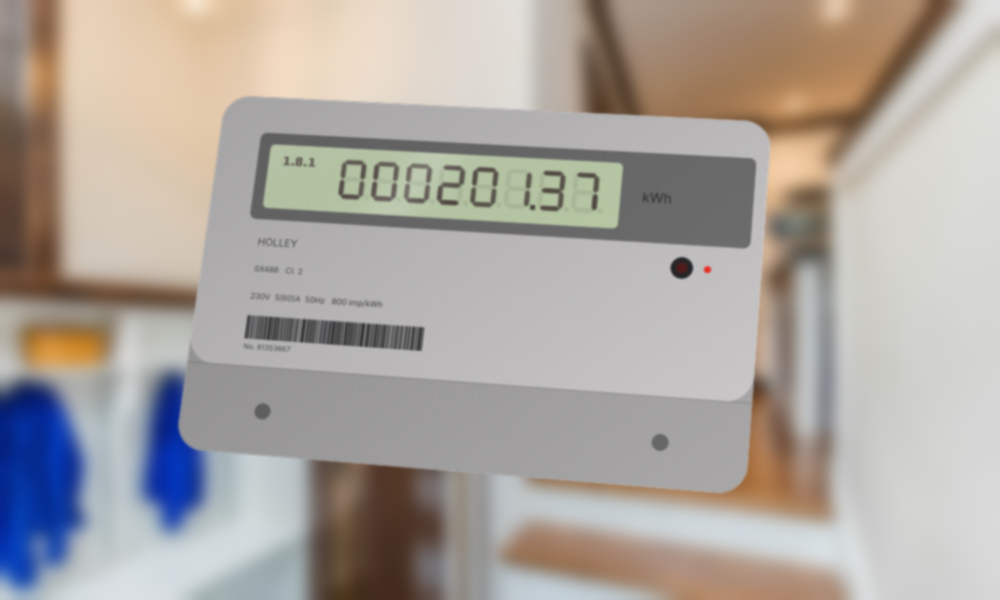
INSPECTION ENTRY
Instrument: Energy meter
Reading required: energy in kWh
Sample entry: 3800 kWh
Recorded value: 201.37 kWh
